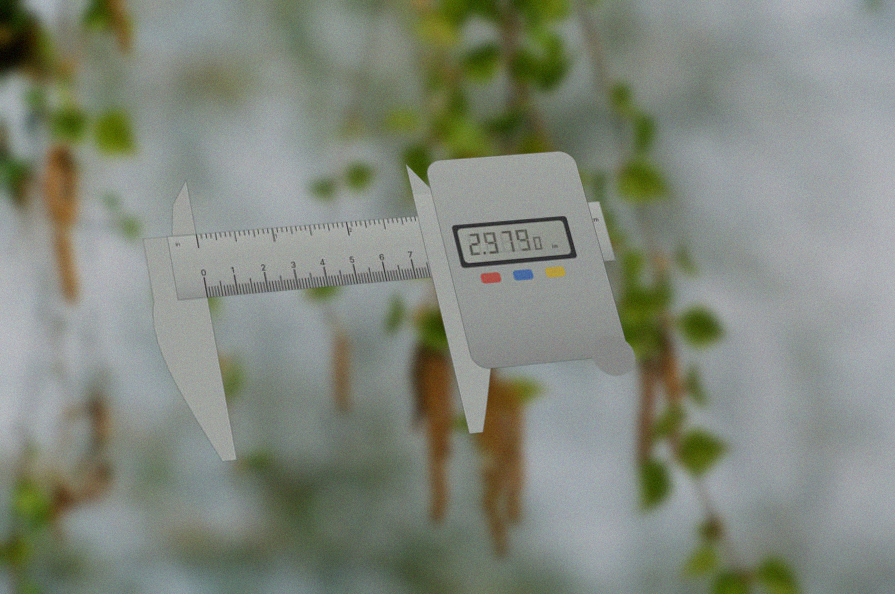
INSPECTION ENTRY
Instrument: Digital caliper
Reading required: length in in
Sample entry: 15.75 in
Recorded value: 2.9790 in
